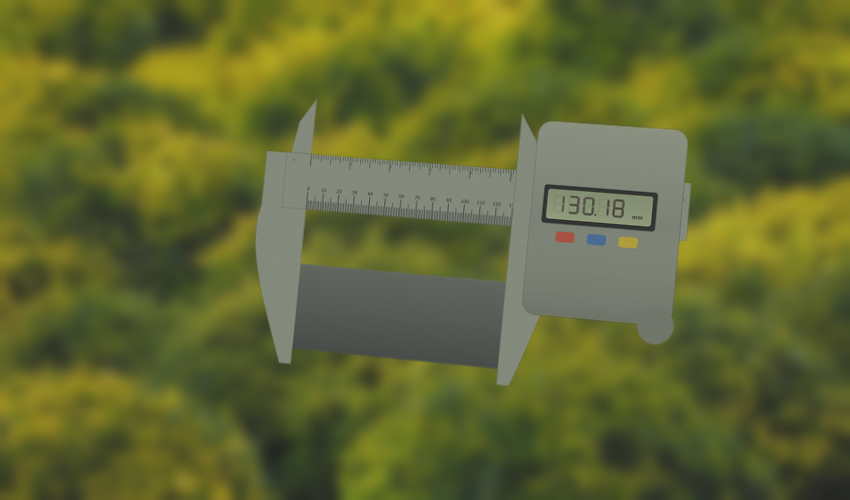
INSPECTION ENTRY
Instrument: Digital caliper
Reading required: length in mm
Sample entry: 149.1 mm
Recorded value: 130.18 mm
